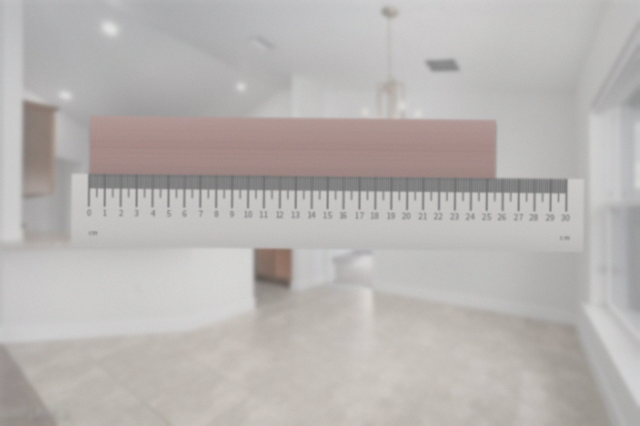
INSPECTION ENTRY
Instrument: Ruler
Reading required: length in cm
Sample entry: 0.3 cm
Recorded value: 25.5 cm
